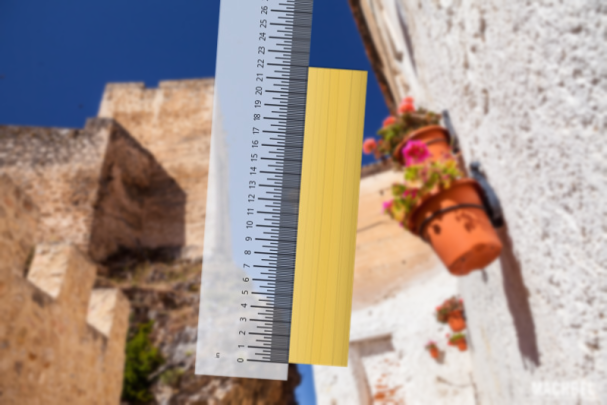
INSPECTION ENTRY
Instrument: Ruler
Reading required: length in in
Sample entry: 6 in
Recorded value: 22 in
